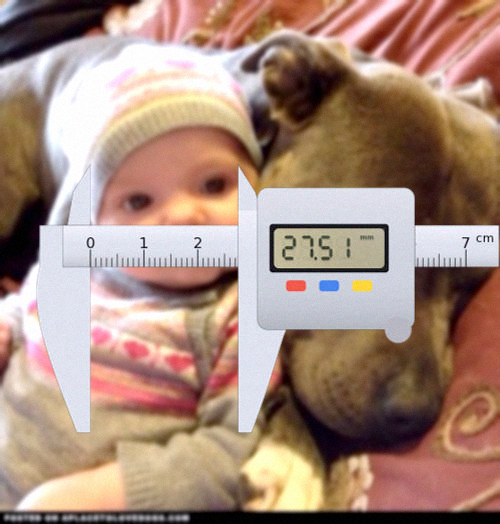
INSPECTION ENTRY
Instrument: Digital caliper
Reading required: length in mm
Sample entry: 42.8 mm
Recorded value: 27.51 mm
